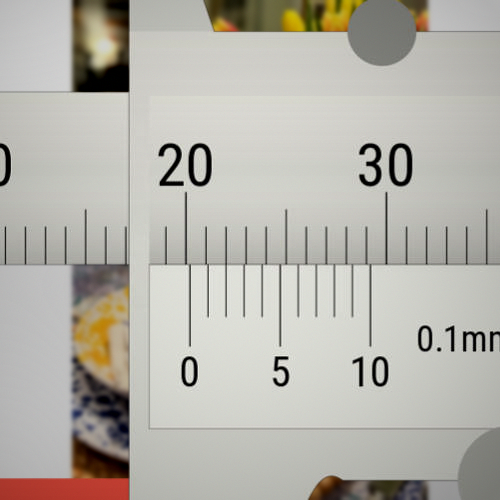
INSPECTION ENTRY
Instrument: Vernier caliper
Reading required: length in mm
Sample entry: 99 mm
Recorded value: 20.2 mm
